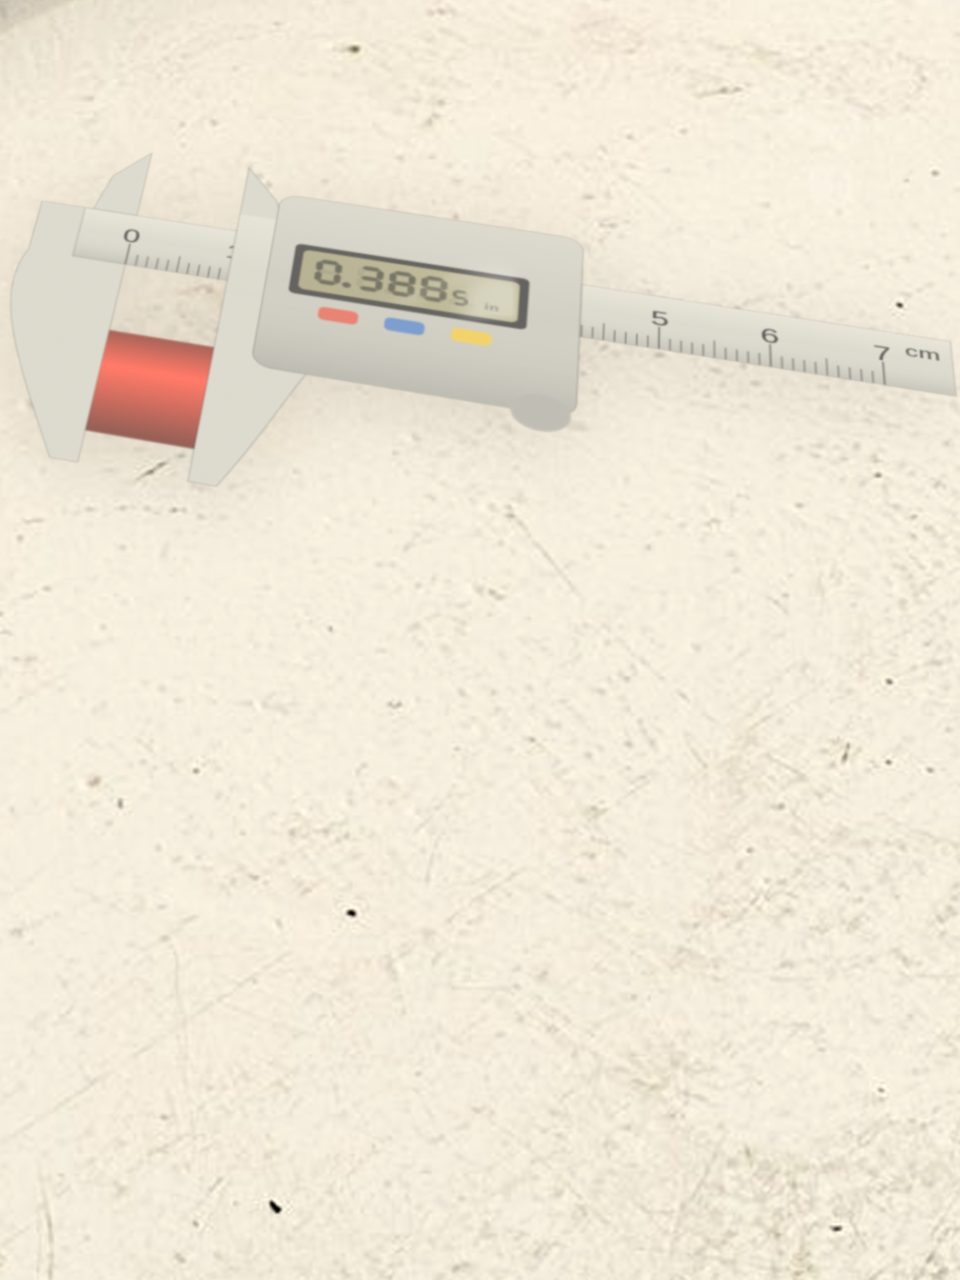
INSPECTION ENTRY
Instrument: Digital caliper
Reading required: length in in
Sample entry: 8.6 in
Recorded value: 0.3885 in
